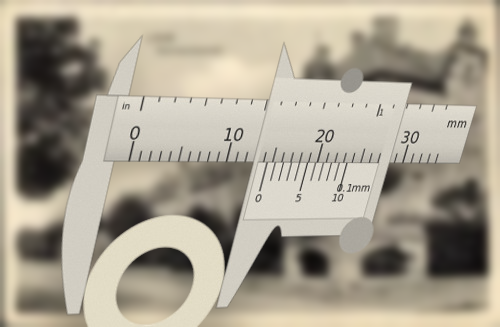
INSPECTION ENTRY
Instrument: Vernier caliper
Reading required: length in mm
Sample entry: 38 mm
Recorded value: 14.4 mm
